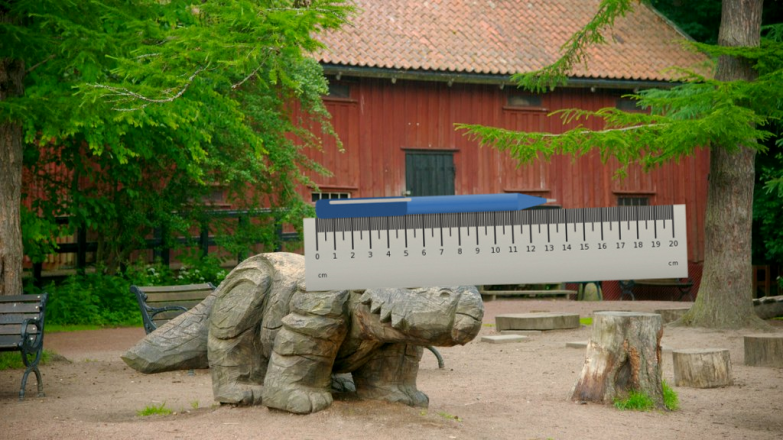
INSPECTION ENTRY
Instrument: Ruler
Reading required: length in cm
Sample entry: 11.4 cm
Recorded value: 13.5 cm
